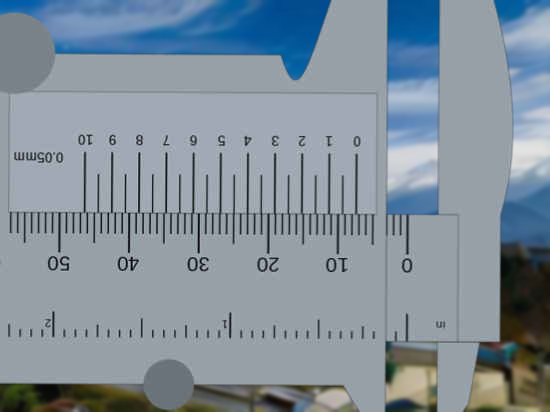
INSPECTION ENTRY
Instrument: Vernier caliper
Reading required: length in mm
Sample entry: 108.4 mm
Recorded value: 7.4 mm
